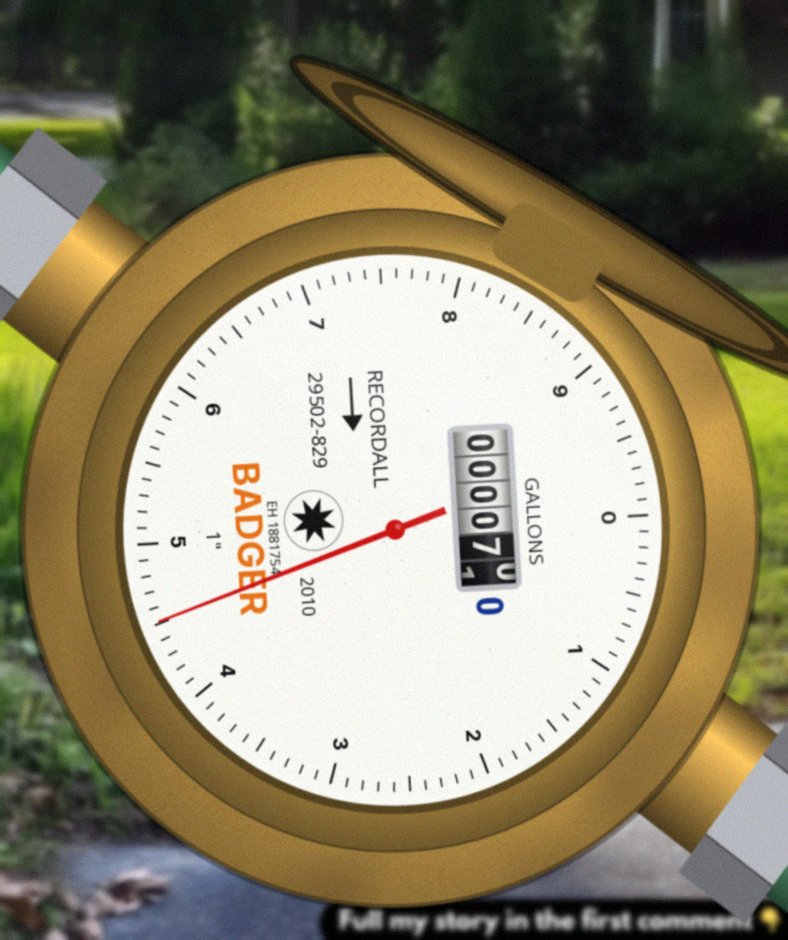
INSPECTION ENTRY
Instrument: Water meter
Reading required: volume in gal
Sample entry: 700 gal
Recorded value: 704.5 gal
